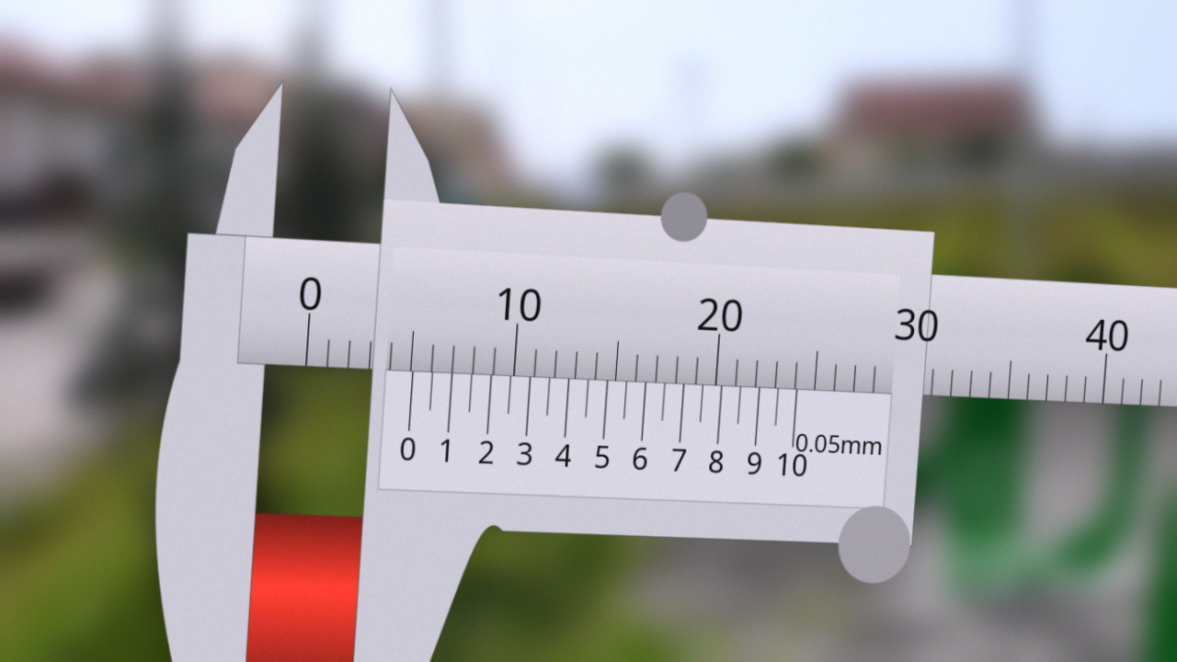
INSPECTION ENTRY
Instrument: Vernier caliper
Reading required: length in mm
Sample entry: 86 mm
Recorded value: 5.1 mm
